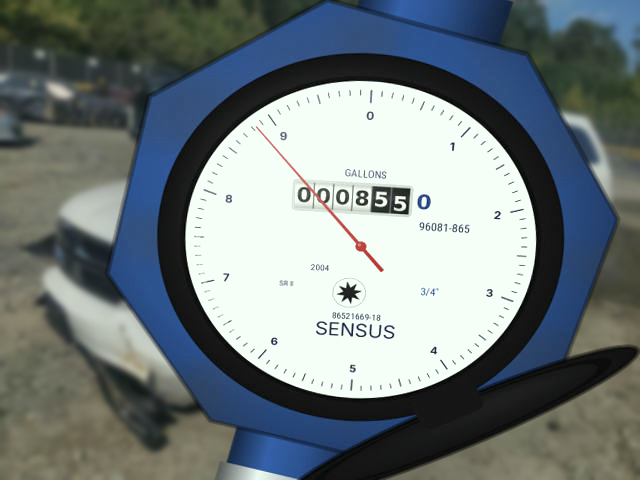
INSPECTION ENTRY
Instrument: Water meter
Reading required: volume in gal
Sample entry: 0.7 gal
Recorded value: 8548.8 gal
